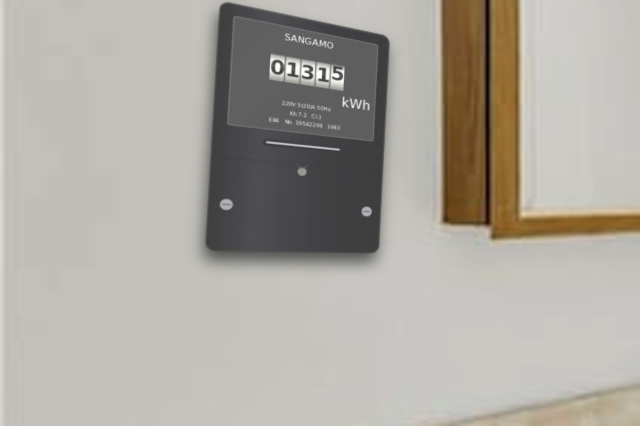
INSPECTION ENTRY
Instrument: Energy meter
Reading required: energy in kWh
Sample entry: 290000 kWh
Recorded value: 1315 kWh
